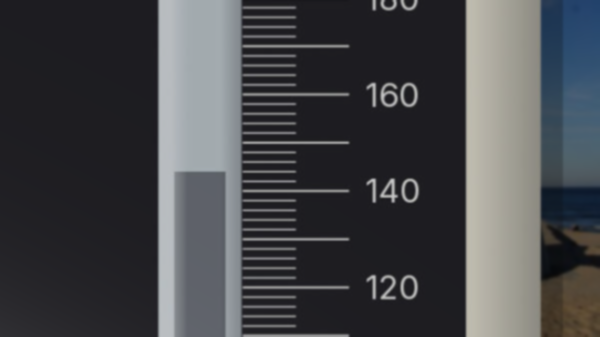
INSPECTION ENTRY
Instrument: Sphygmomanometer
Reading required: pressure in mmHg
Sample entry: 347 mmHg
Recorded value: 144 mmHg
